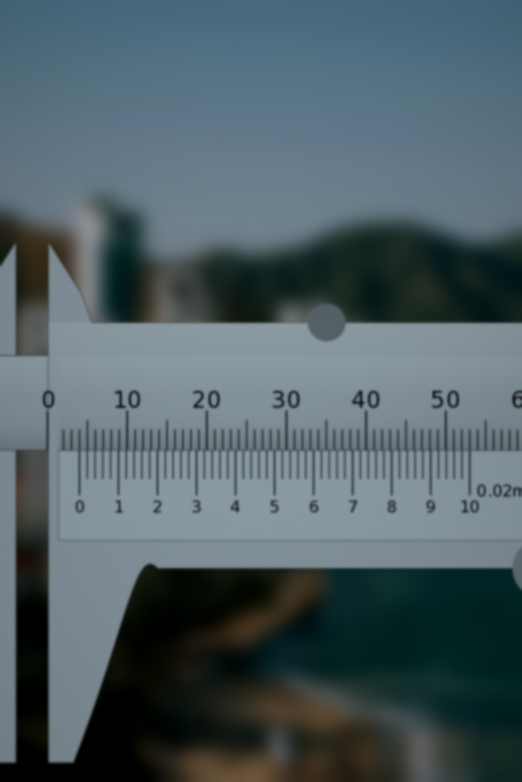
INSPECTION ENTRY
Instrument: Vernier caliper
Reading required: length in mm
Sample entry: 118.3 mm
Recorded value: 4.0 mm
